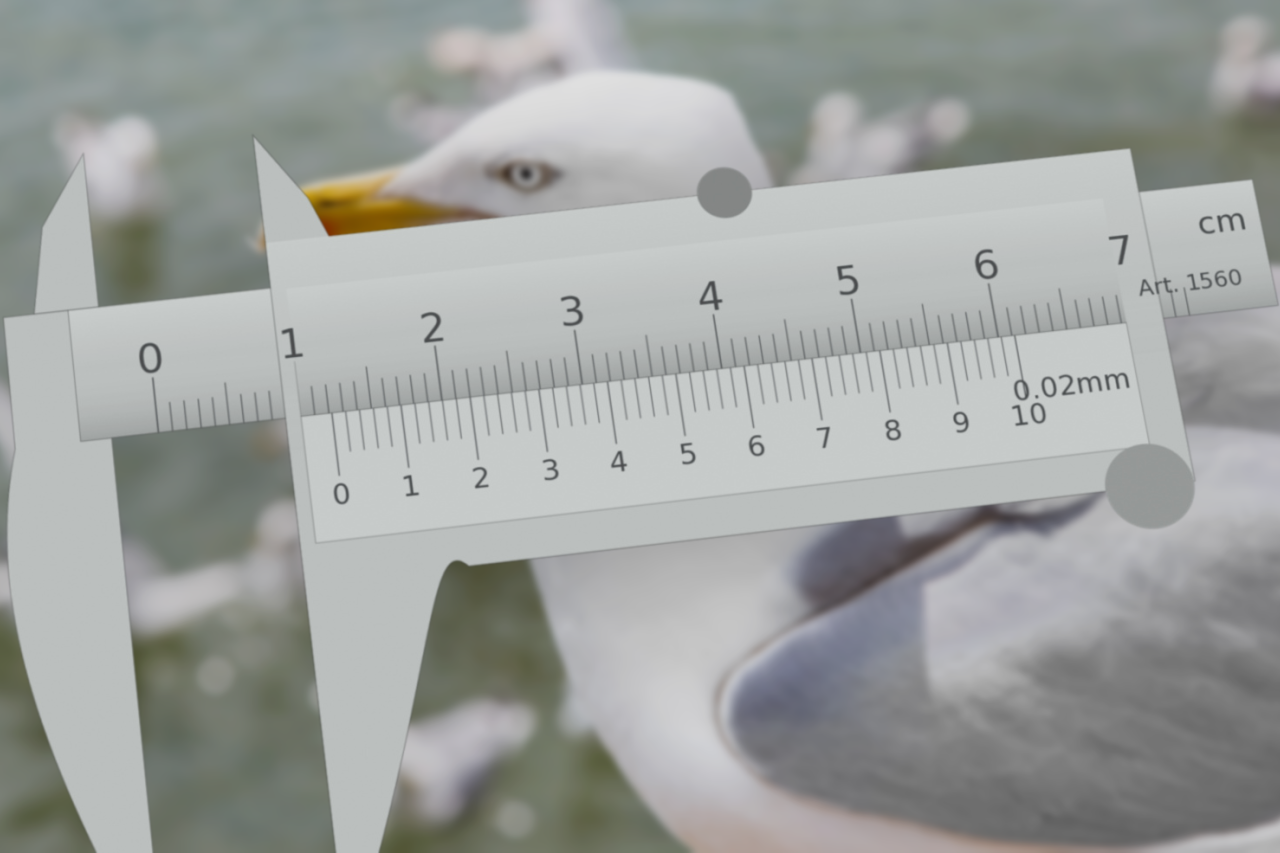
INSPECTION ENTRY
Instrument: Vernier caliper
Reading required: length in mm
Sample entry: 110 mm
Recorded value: 12.2 mm
